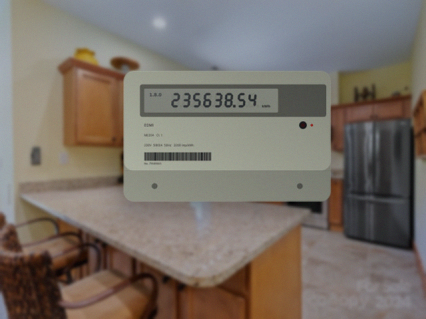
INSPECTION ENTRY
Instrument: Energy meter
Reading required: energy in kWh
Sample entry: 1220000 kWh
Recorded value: 235638.54 kWh
